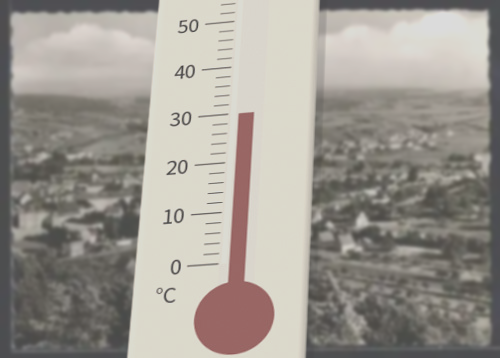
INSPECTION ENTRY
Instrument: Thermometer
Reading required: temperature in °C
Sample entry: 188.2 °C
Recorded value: 30 °C
